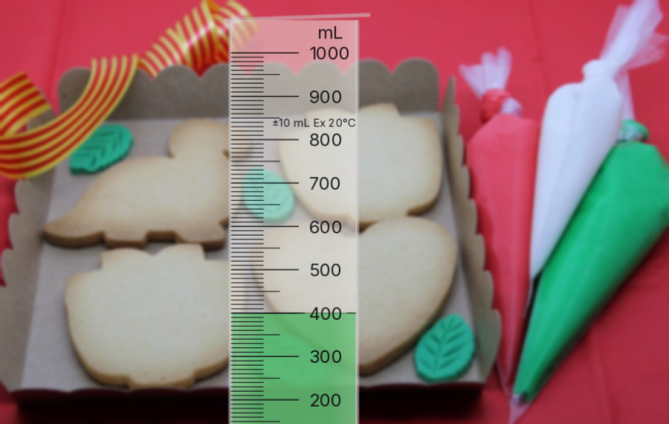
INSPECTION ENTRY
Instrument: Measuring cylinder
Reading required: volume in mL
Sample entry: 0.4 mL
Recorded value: 400 mL
